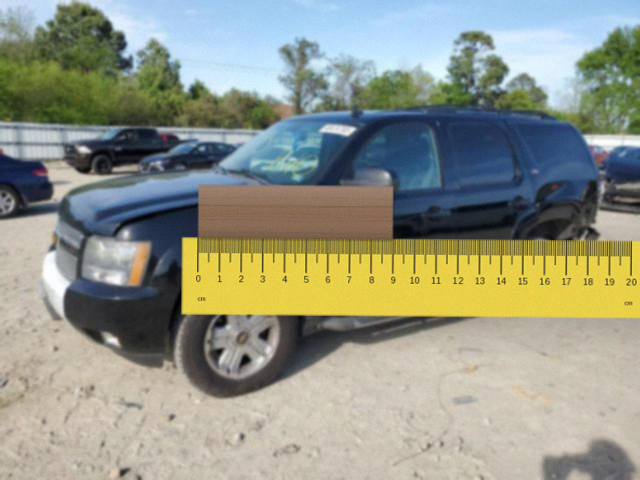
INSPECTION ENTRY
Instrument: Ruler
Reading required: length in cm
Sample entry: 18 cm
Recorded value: 9 cm
